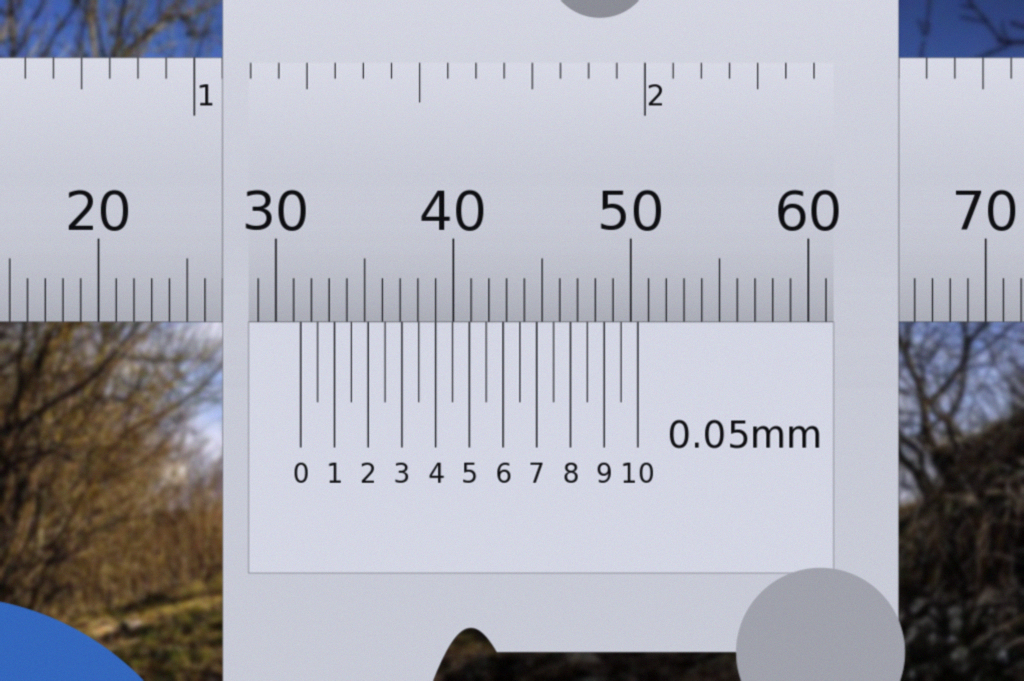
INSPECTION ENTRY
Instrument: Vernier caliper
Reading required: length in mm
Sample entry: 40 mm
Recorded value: 31.4 mm
